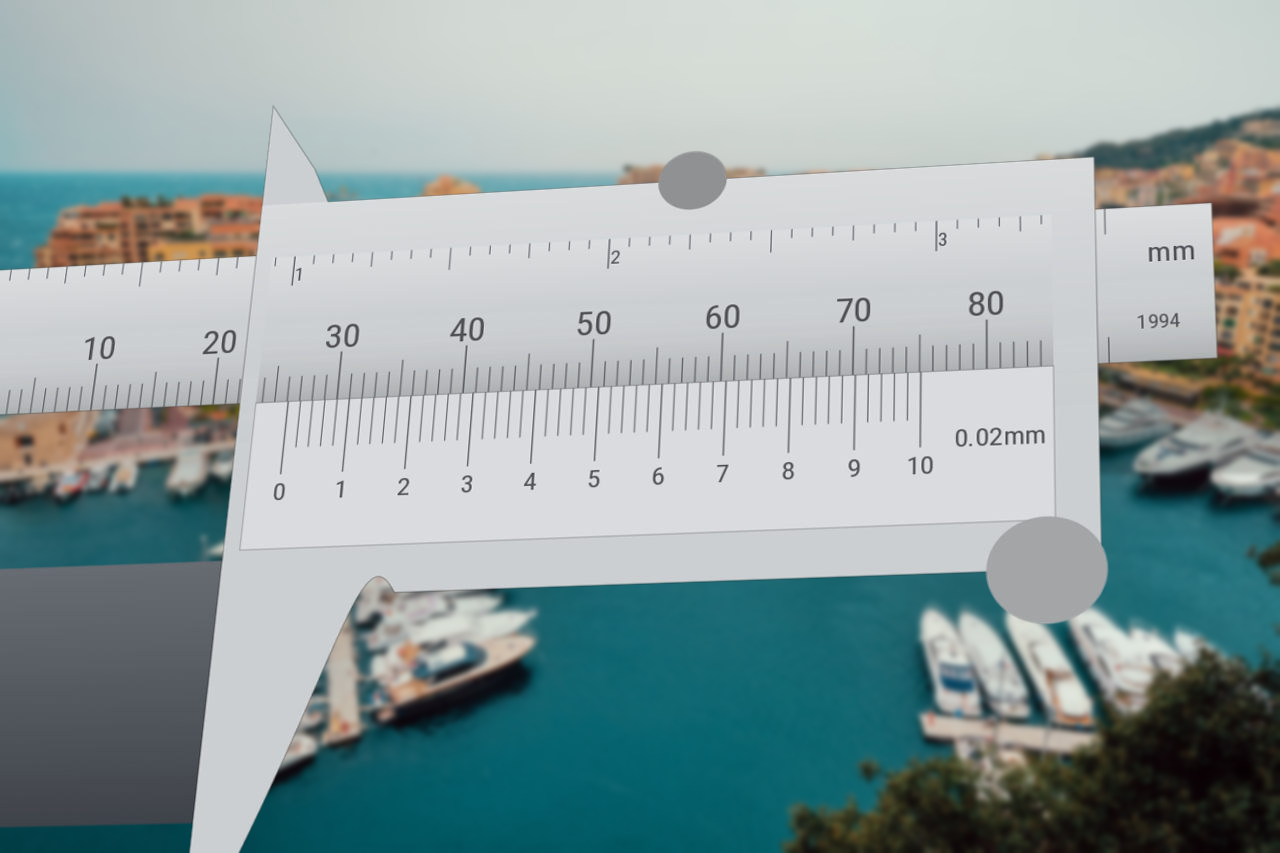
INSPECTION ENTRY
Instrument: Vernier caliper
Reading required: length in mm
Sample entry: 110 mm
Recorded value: 26.1 mm
